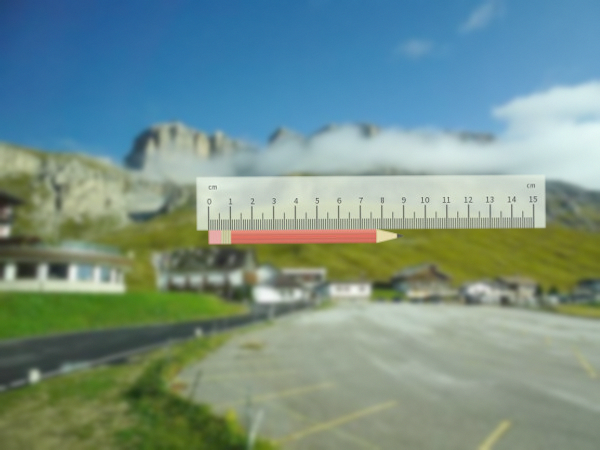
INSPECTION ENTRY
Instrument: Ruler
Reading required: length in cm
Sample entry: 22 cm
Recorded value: 9 cm
